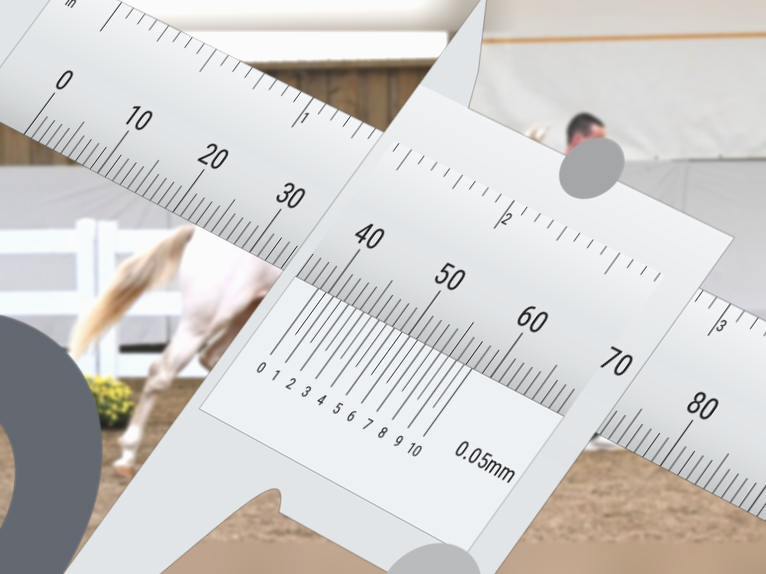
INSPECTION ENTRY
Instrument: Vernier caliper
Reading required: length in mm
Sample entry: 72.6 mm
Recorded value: 38.8 mm
